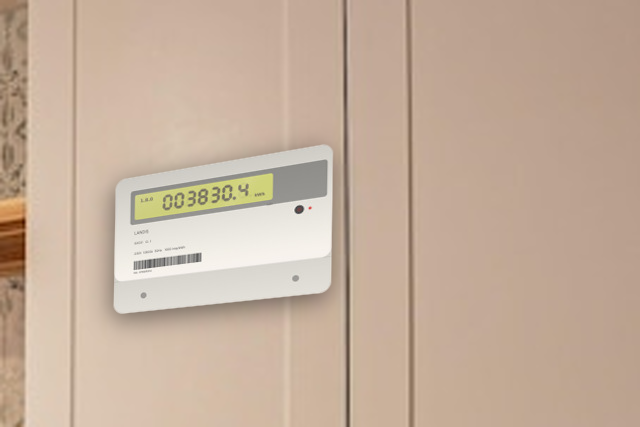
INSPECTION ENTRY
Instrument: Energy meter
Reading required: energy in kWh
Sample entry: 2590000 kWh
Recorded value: 3830.4 kWh
